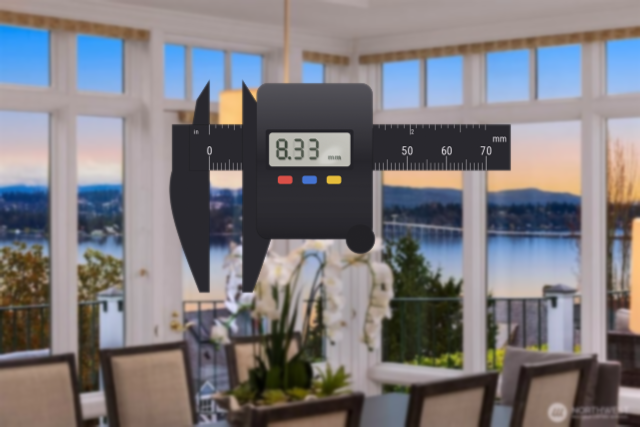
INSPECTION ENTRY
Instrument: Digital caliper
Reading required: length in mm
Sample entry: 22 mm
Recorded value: 8.33 mm
